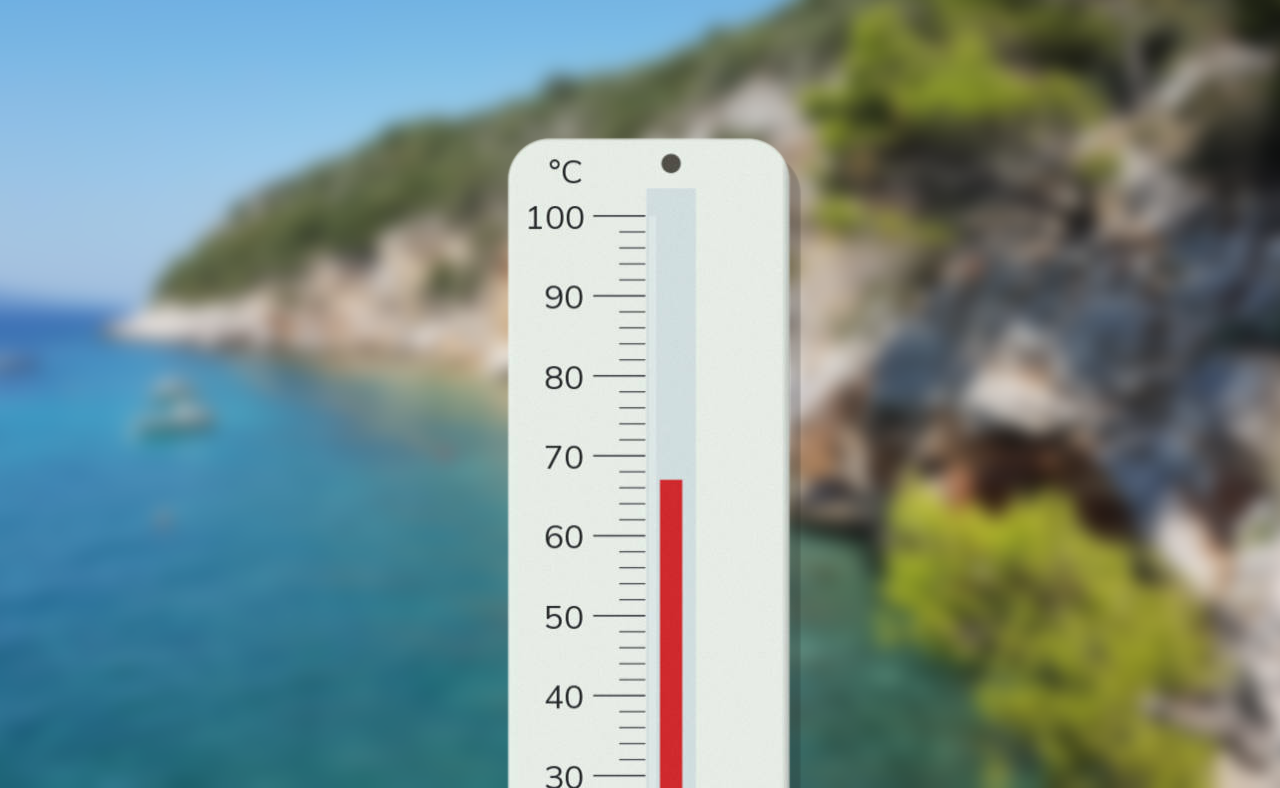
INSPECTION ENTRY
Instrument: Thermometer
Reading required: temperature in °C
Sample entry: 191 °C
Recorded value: 67 °C
